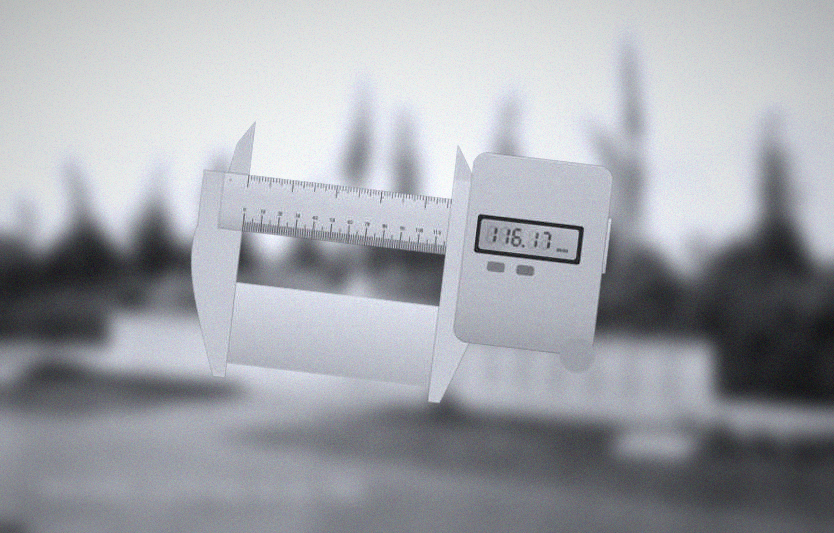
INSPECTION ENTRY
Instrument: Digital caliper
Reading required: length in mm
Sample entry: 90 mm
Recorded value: 116.17 mm
